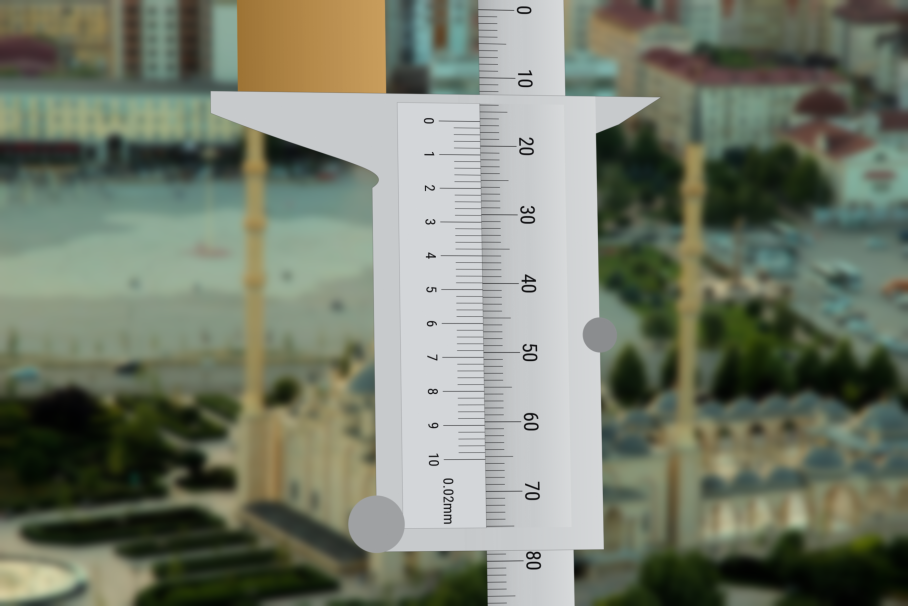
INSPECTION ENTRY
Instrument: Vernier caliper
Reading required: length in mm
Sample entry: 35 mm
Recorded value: 16.4 mm
